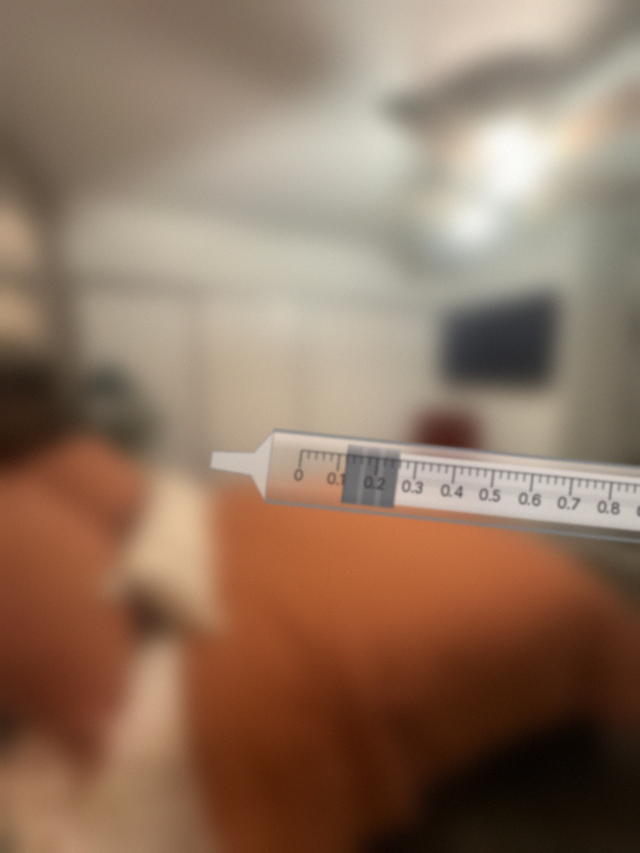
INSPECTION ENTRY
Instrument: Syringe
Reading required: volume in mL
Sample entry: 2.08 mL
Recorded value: 0.12 mL
